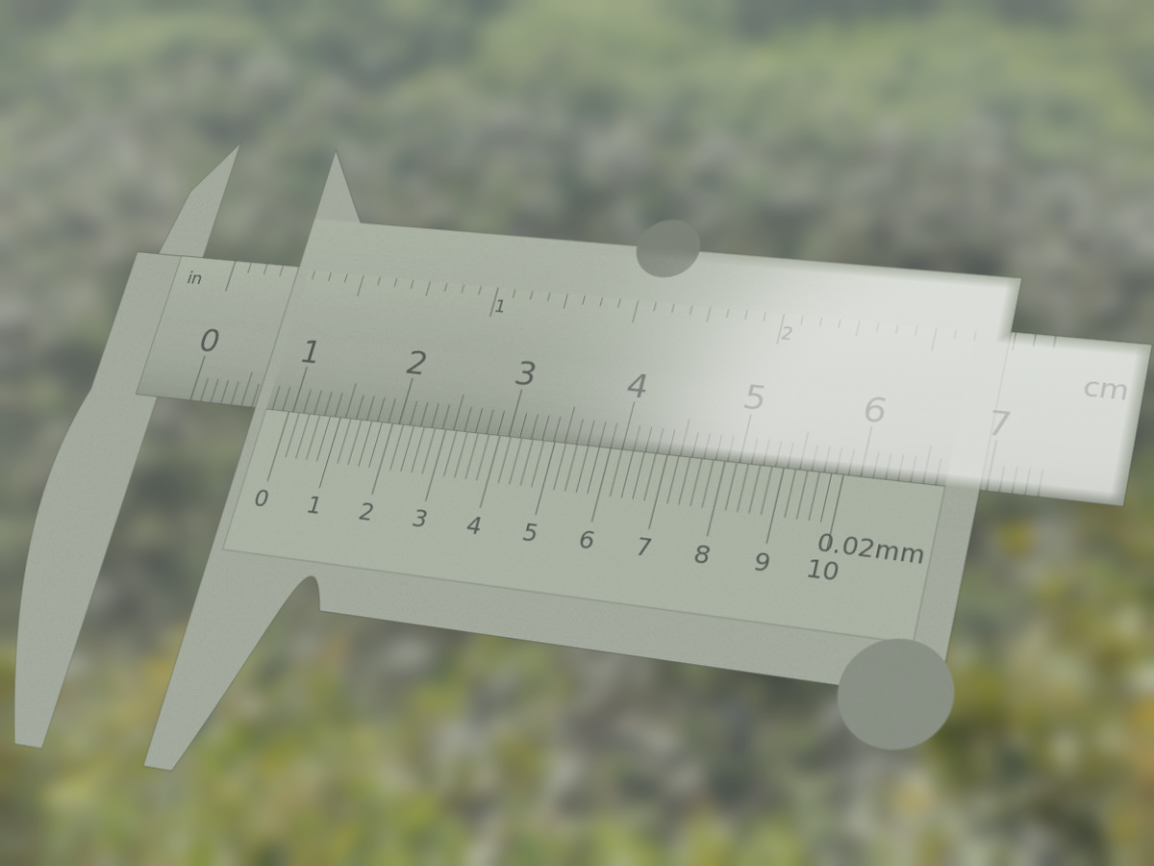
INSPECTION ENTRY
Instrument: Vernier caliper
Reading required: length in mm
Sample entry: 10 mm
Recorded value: 9.6 mm
